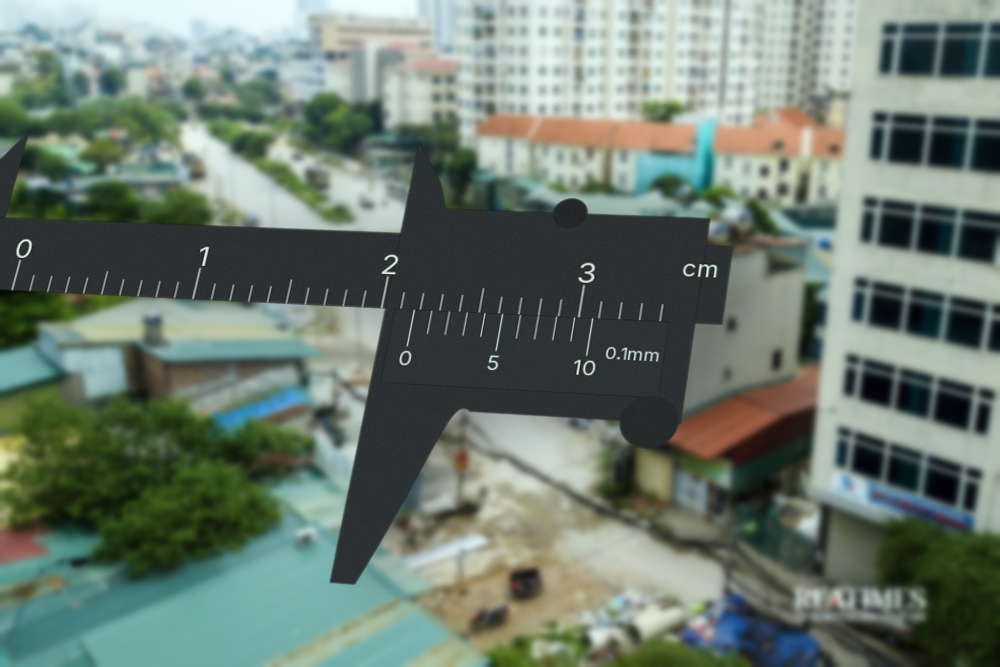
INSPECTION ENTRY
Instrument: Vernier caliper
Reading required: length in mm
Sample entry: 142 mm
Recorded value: 21.7 mm
